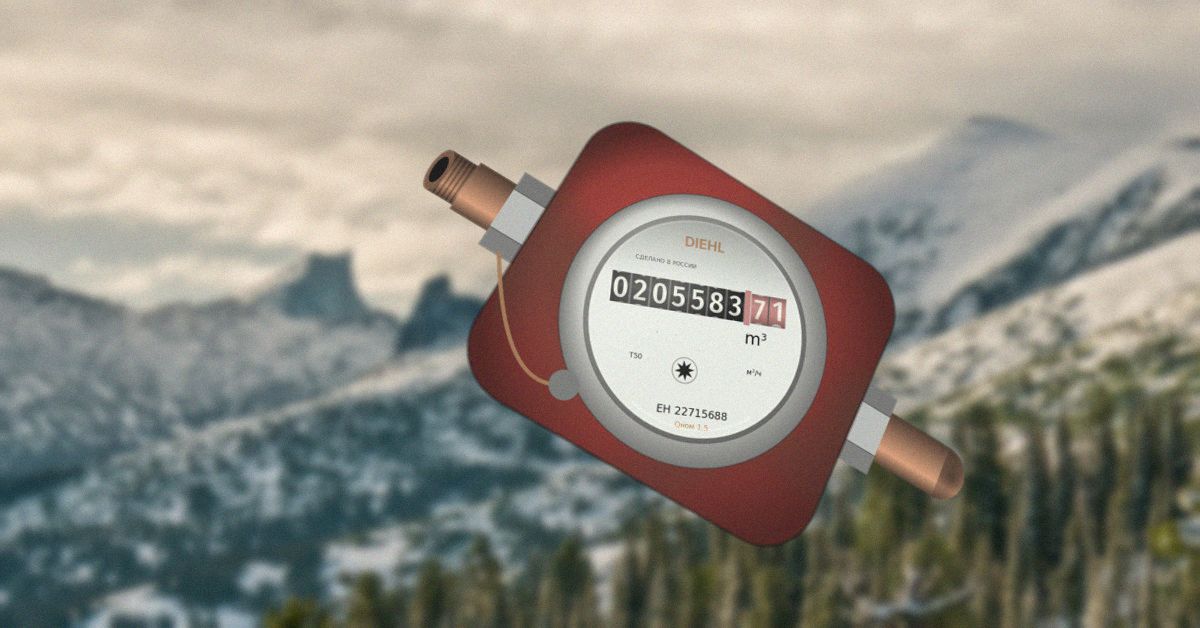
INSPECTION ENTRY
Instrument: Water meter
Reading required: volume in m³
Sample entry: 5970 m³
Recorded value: 205583.71 m³
